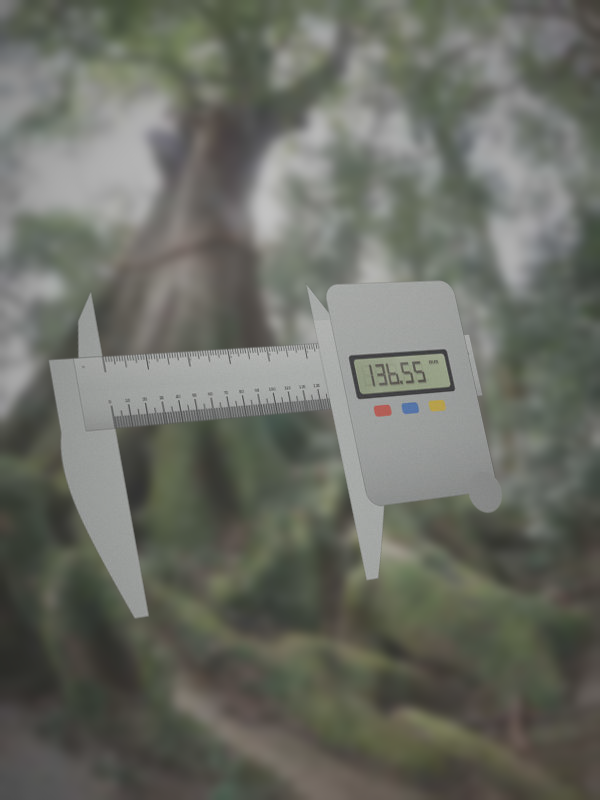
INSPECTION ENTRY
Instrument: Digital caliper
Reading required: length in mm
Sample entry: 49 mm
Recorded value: 136.55 mm
